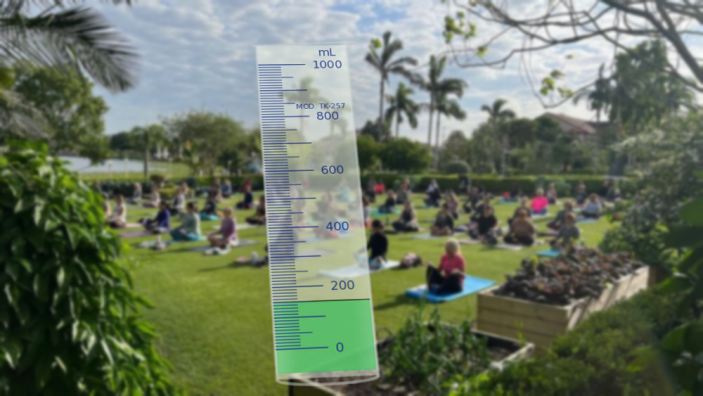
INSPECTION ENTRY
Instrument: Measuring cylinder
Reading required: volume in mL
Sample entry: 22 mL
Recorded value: 150 mL
